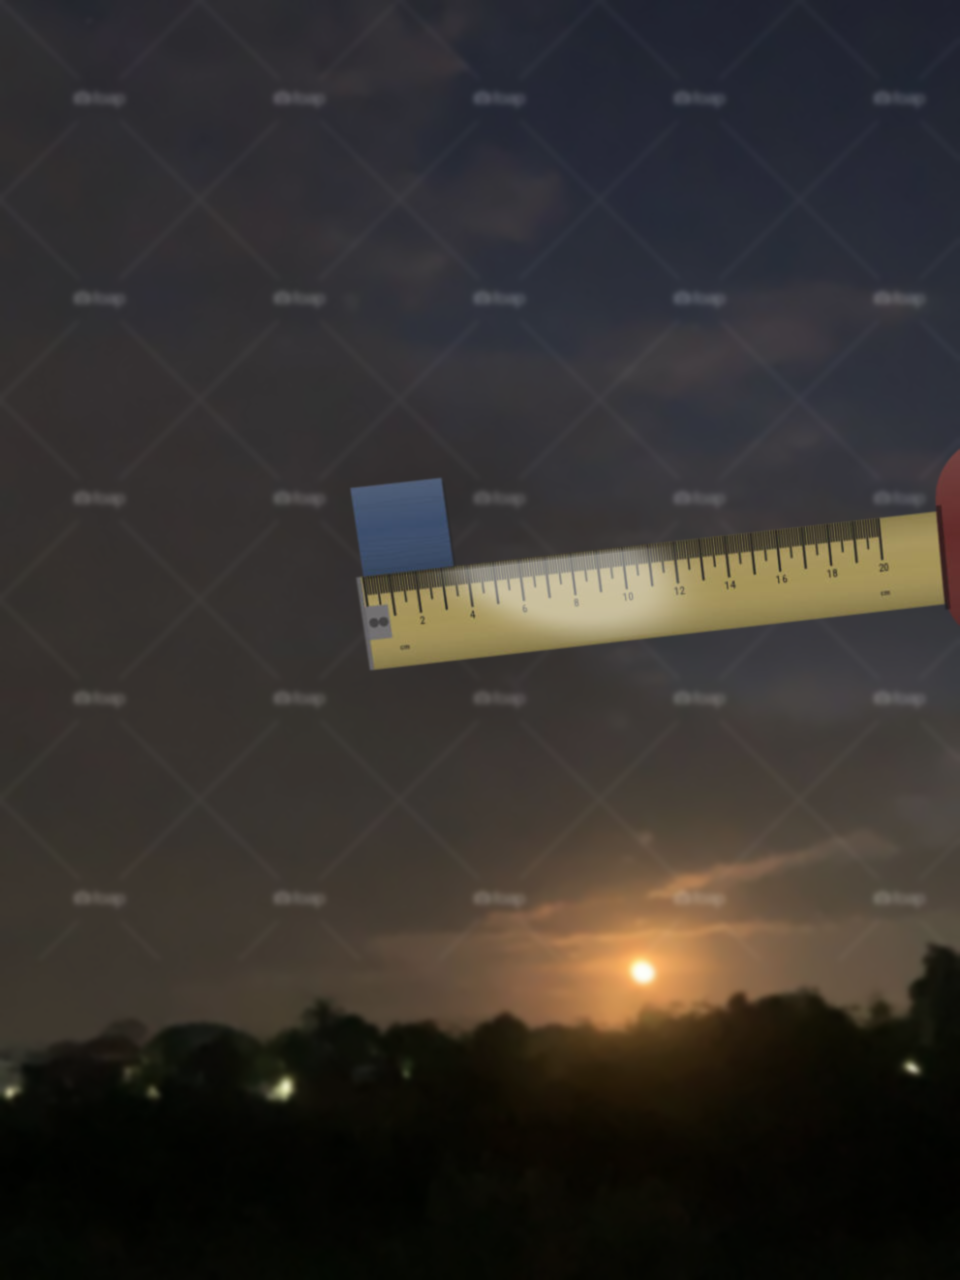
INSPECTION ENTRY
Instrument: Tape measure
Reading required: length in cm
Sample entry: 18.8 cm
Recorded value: 3.5 cm
